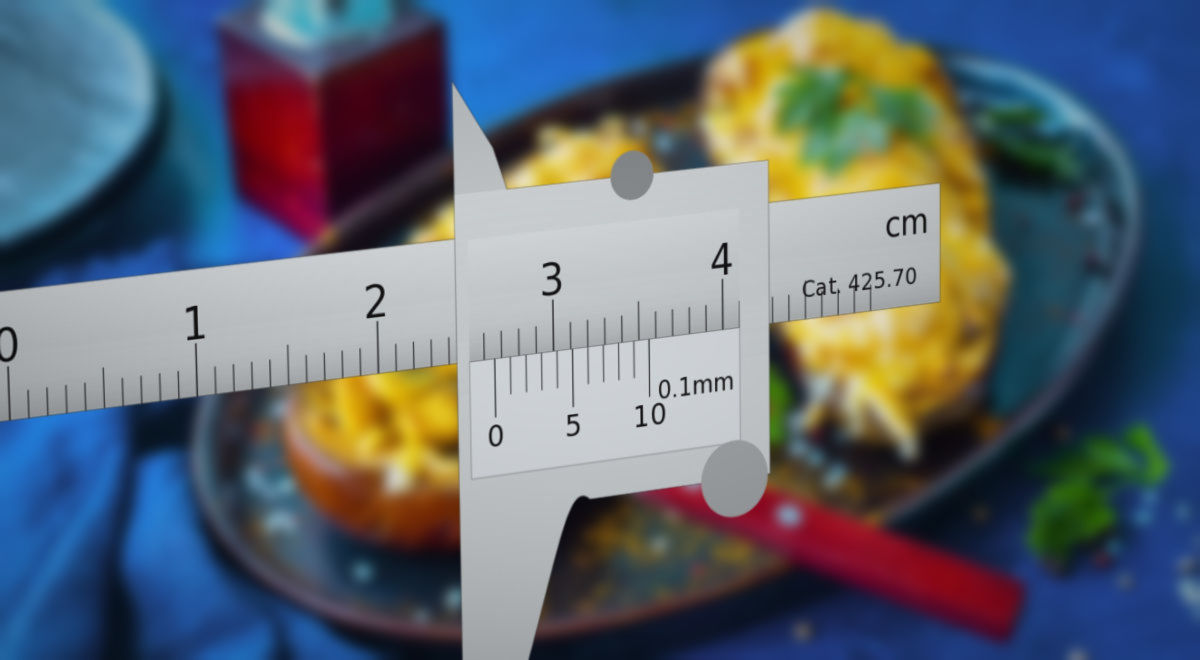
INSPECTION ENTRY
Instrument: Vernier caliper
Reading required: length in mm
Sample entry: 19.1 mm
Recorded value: 26.6 mm
